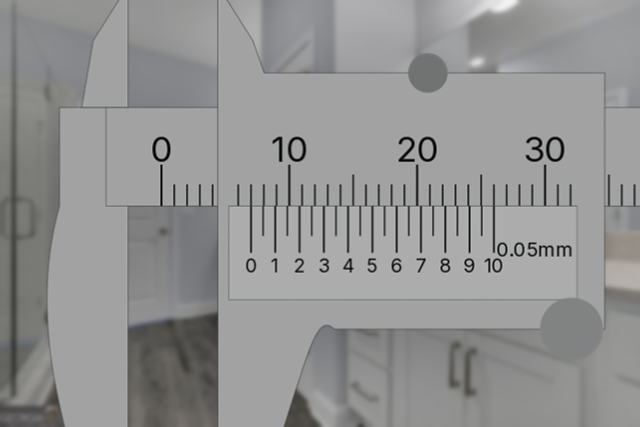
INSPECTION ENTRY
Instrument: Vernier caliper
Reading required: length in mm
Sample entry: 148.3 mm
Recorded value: 7.0 mm
